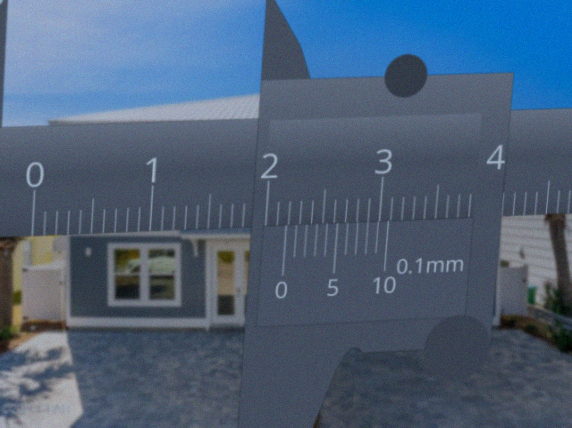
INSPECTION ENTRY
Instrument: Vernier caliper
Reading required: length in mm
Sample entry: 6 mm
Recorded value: 21.8 mm
